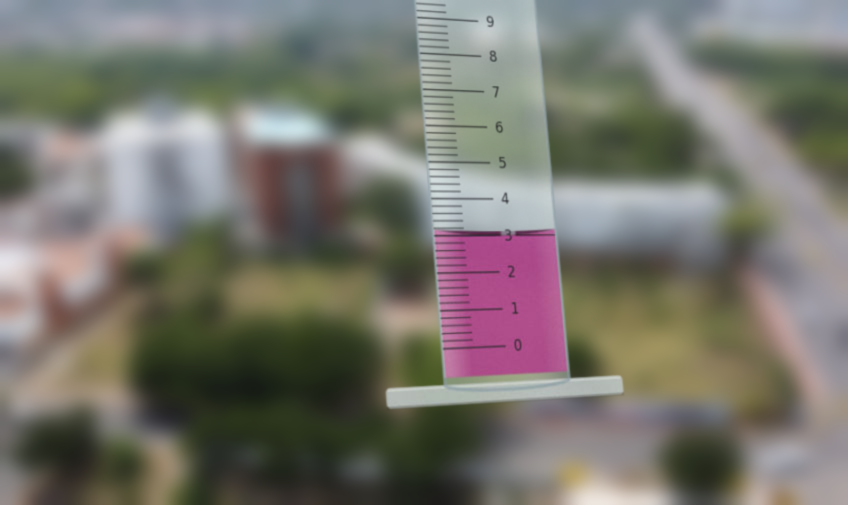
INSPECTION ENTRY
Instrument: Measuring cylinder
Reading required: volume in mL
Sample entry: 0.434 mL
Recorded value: 3 mL
